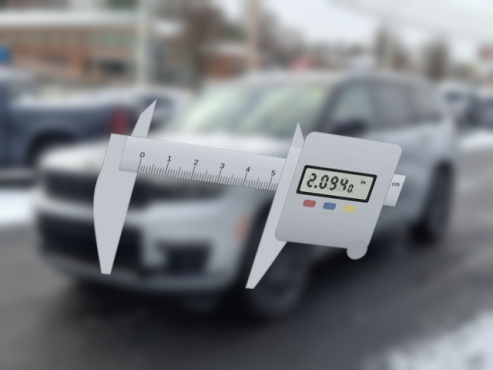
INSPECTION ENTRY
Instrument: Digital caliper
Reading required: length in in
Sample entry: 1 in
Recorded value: 2.0940 in
